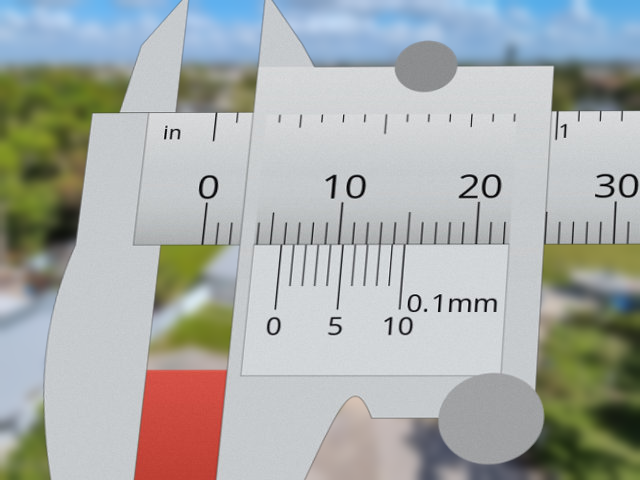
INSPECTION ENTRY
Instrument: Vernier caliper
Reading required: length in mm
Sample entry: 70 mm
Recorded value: 5.8 mm
